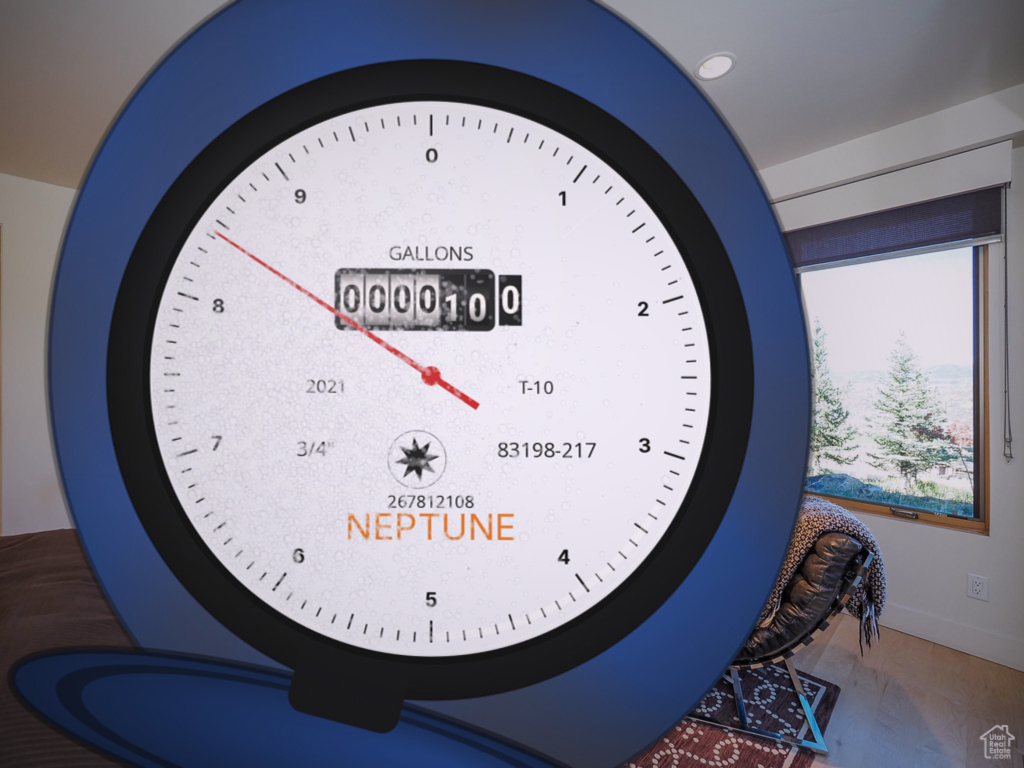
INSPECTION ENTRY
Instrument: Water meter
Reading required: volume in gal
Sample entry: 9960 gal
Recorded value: 98.4 gal
